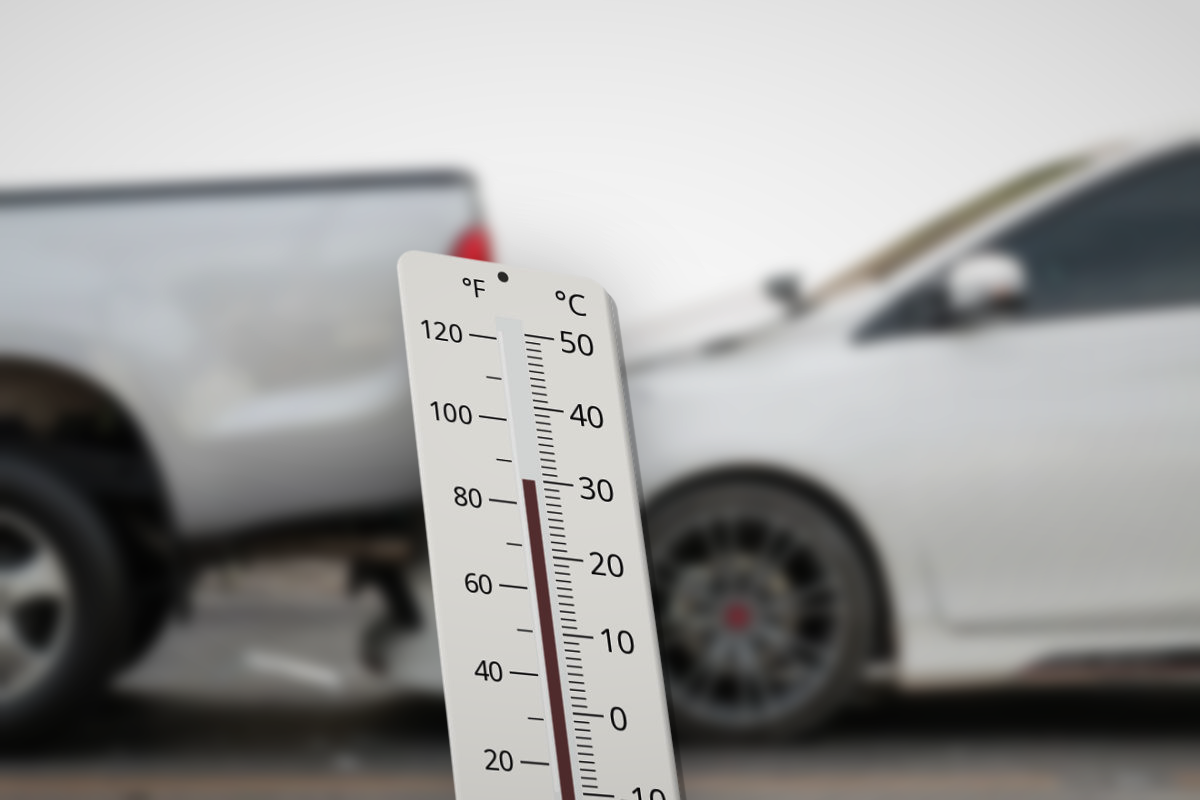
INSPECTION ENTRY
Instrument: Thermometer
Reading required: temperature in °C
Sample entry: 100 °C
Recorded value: 30 °C
